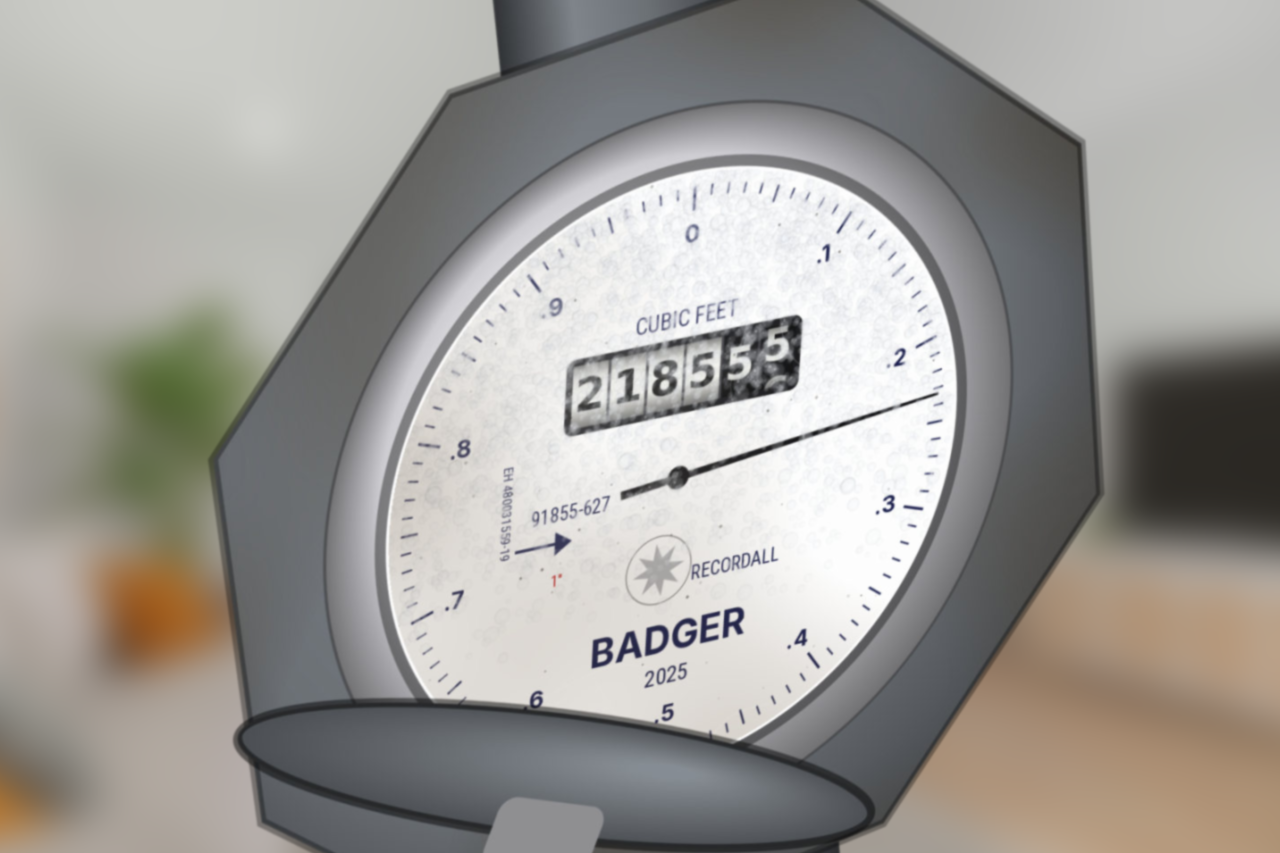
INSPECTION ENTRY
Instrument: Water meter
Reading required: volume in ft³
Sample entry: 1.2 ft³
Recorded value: 218555.23 ft³
